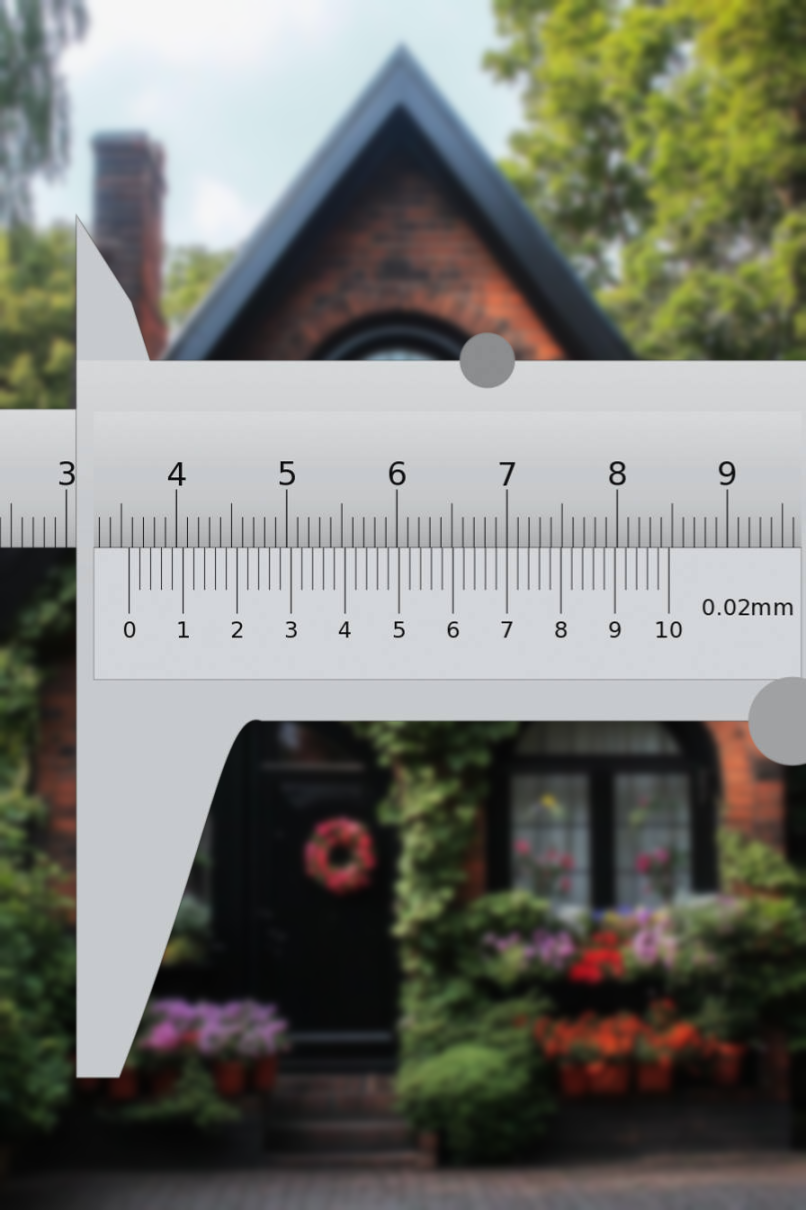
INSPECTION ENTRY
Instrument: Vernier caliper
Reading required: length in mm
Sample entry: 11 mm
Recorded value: 35.7 mm
